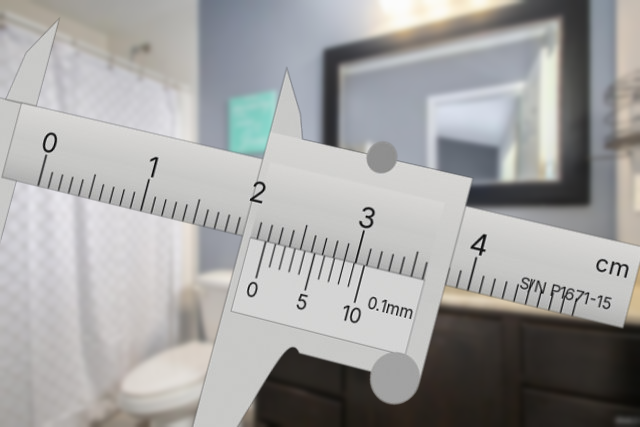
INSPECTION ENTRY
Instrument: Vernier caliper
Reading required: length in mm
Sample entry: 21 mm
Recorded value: 21.8 mm
